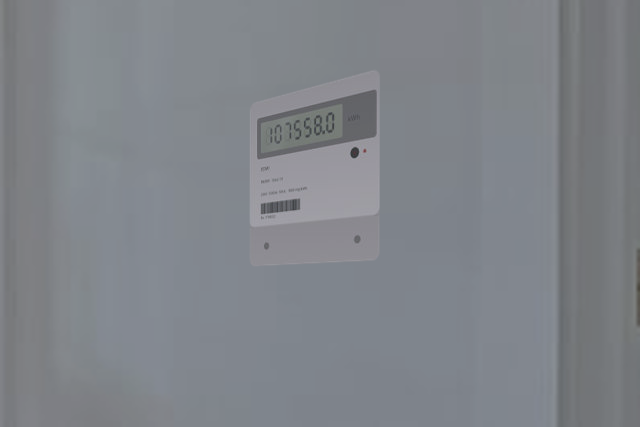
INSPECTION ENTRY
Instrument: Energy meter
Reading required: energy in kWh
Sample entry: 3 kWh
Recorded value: 107558.0 kWh
